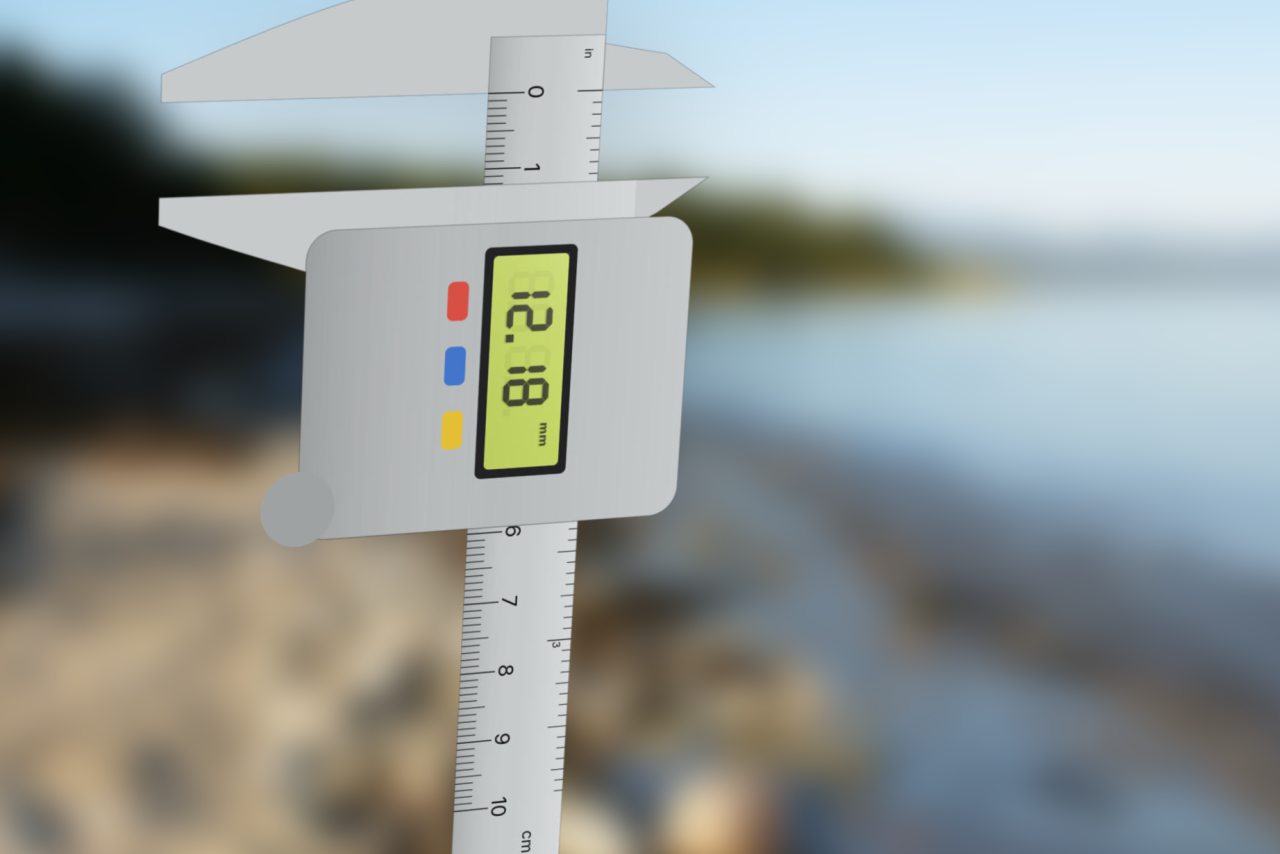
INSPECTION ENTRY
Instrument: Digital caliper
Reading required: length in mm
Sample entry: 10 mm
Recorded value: 12.18 mm
